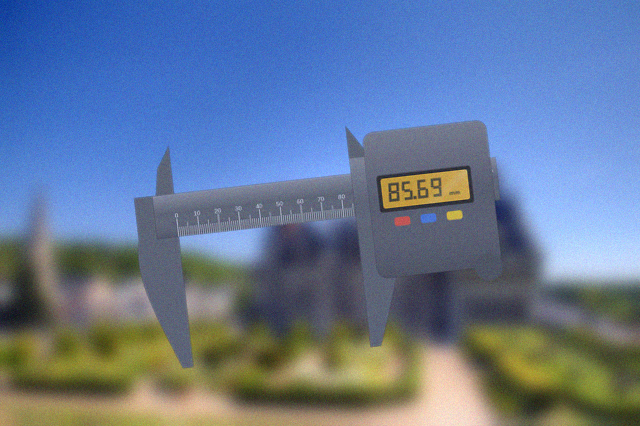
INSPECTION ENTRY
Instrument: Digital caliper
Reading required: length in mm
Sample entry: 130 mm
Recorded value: 85.69 mm
